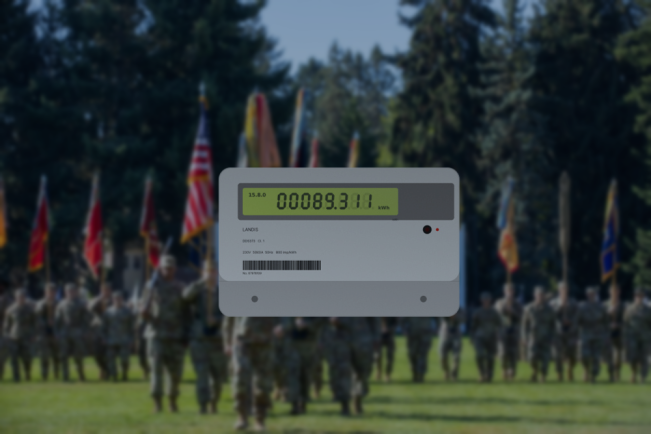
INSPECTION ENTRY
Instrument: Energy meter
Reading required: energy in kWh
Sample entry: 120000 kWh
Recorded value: 89.311 kWh
